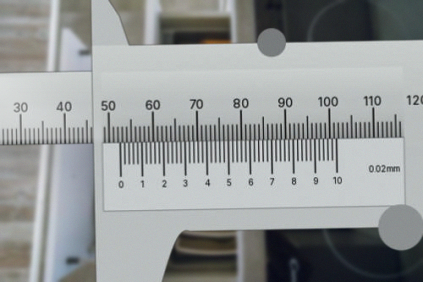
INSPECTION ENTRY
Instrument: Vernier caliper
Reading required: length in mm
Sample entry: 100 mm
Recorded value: 52.5 mm
